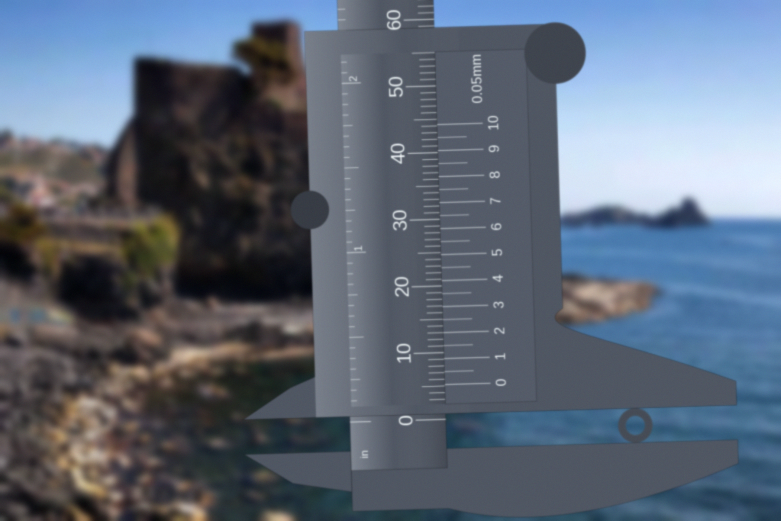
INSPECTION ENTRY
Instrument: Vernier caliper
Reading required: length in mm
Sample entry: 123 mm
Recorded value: 5.2 mm
